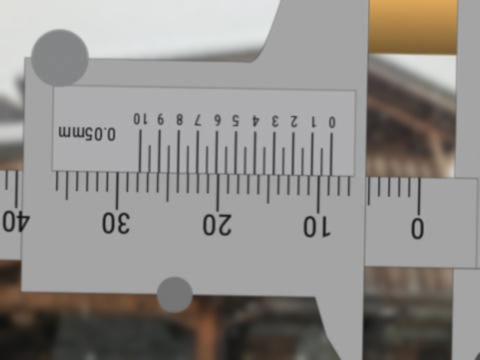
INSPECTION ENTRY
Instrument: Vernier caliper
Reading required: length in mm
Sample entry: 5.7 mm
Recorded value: 8.8 mm
